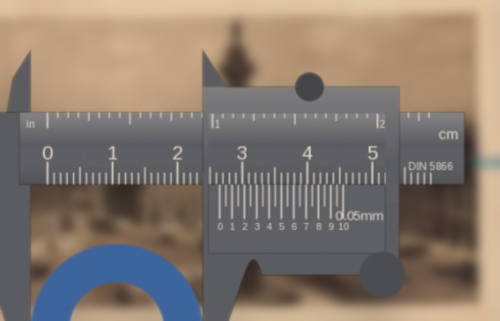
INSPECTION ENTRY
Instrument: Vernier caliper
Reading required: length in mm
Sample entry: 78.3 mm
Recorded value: 26.5 mm
